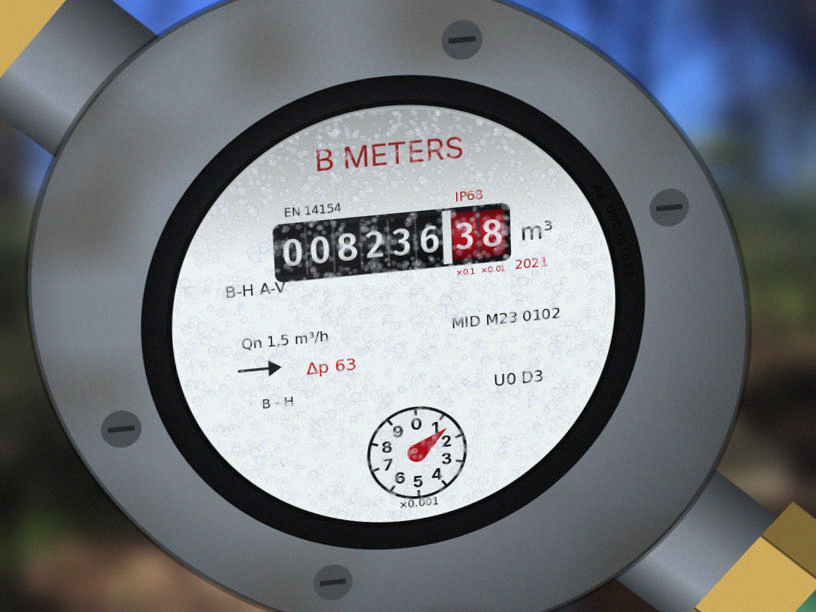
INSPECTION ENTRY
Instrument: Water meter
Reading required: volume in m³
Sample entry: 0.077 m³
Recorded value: 8236.381 m³
